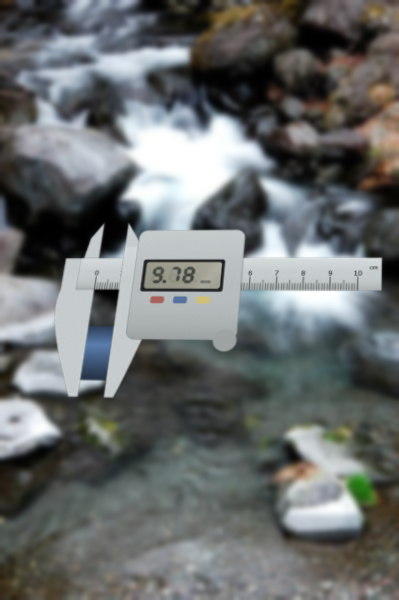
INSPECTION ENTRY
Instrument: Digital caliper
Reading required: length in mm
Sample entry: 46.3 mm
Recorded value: 9.78 mm
